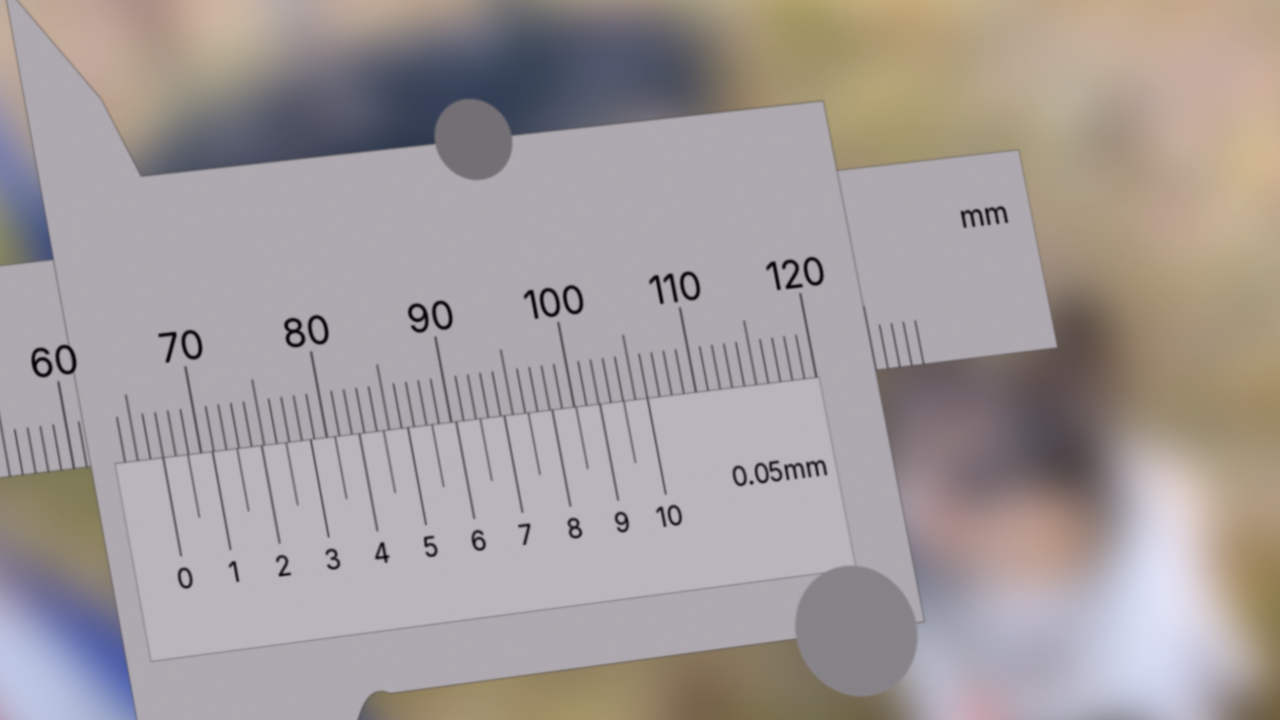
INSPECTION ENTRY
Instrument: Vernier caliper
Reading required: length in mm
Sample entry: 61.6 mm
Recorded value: 67.0 mm
